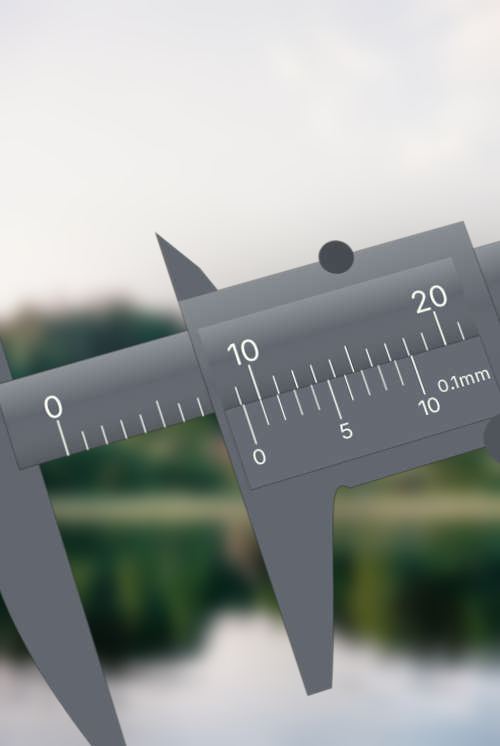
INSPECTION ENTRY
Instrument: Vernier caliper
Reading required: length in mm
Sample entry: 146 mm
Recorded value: 9.1 mm
